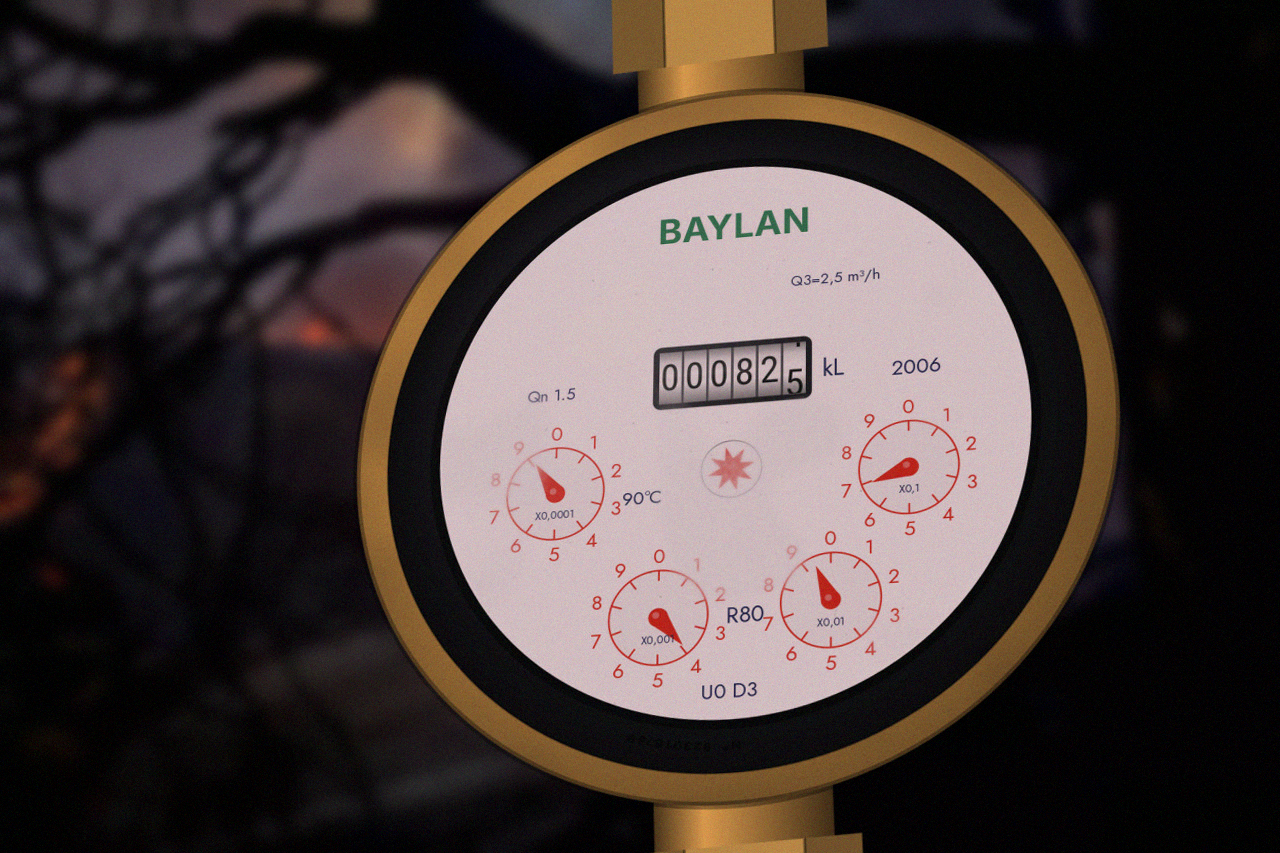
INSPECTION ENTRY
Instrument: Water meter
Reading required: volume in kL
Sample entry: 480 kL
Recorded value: 824.6939 kL
